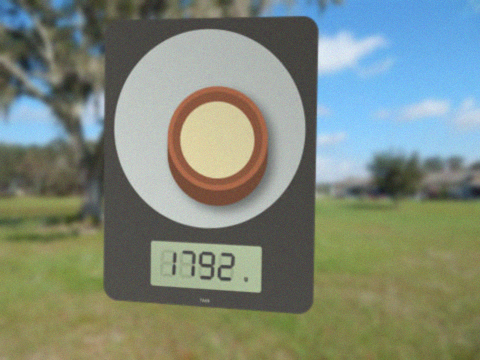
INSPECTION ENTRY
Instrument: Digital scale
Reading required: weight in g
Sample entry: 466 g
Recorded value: 1792 g
